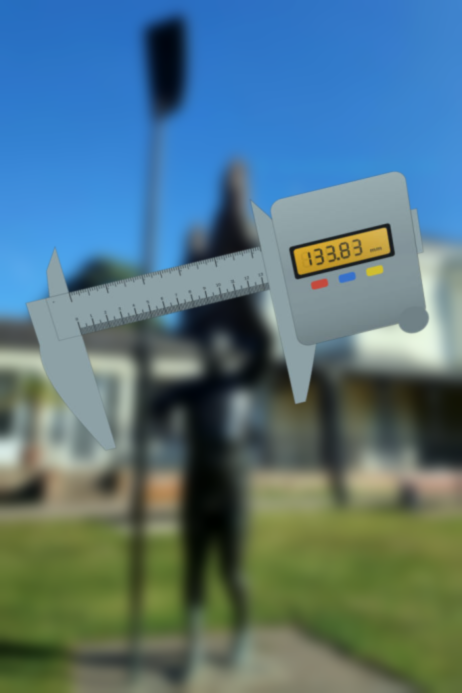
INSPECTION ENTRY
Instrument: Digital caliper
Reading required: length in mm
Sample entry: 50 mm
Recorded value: 133.83 mm
